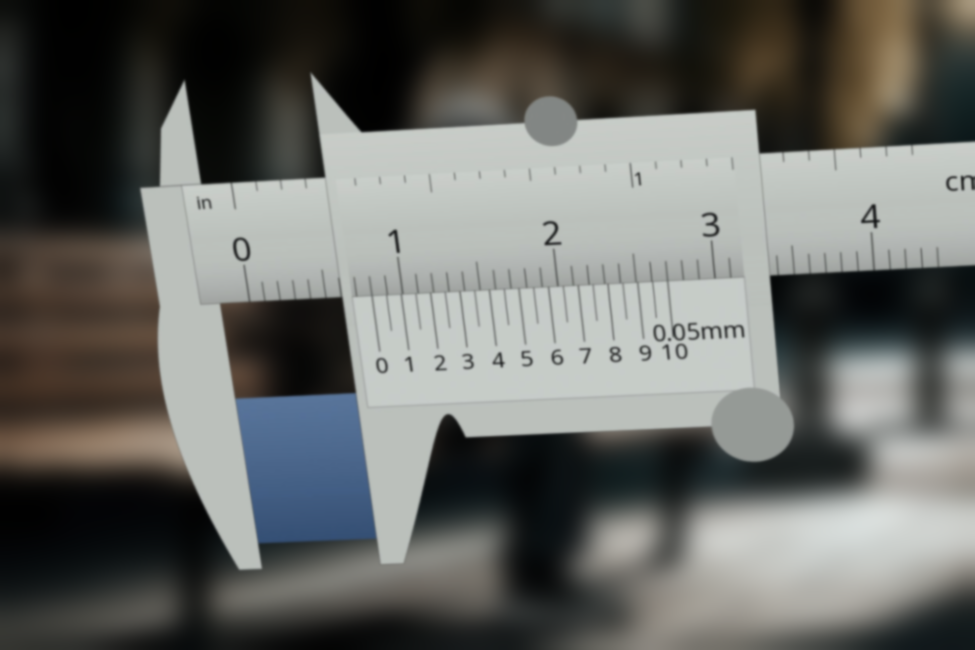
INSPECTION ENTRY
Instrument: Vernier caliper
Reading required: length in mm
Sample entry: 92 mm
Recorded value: 8.0 mm
